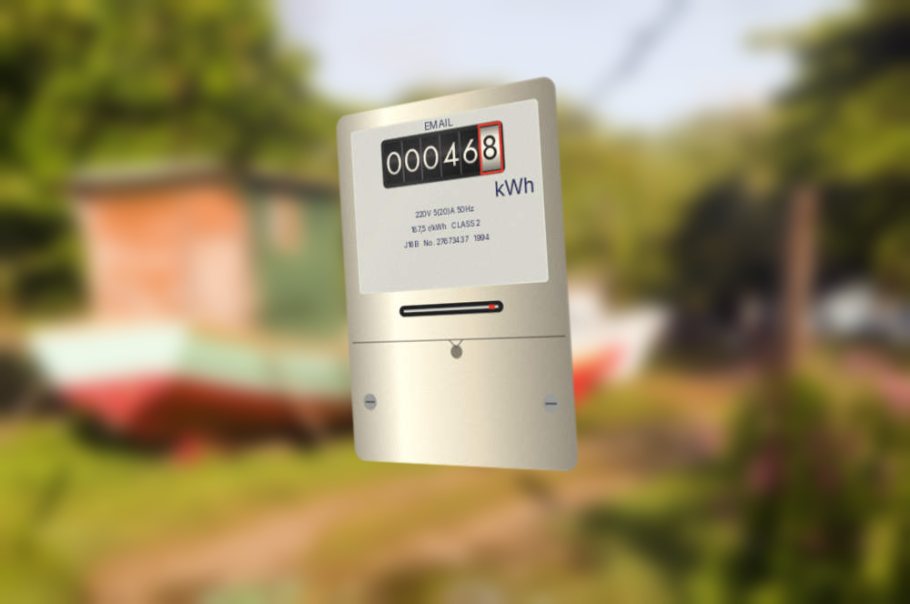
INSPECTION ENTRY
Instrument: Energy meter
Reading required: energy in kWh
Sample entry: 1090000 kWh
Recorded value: 46.8 kWh
